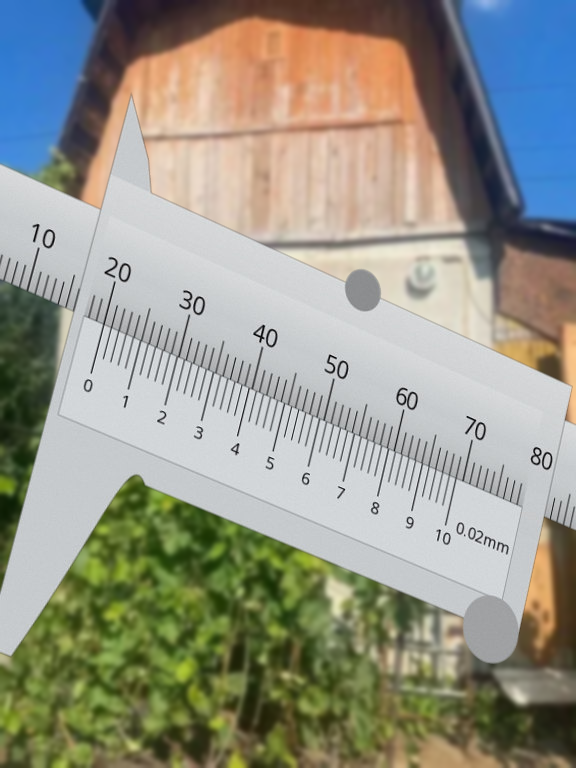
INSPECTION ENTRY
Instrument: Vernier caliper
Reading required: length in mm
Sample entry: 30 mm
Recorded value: 20.0 mm
